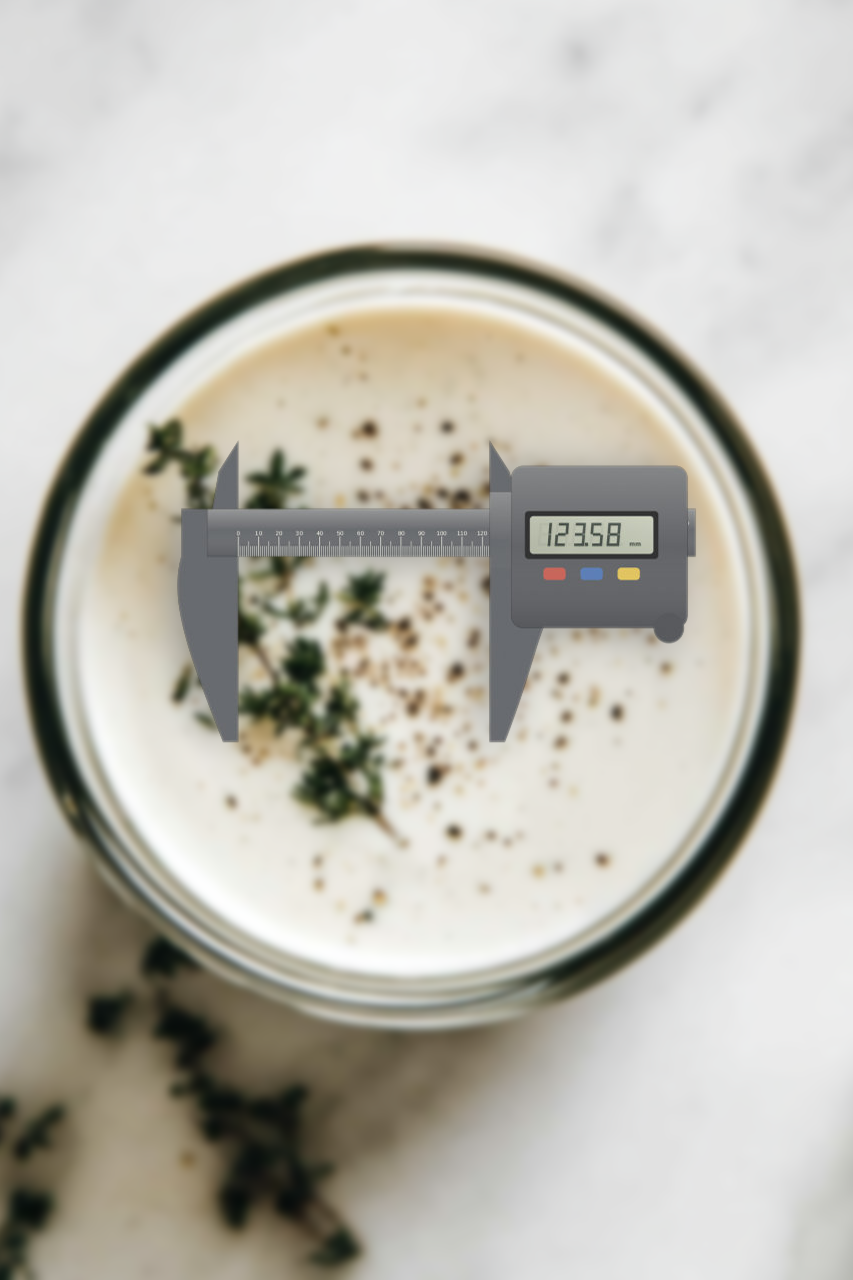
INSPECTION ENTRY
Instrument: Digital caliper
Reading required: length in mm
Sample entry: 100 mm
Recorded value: 123.58 mm
